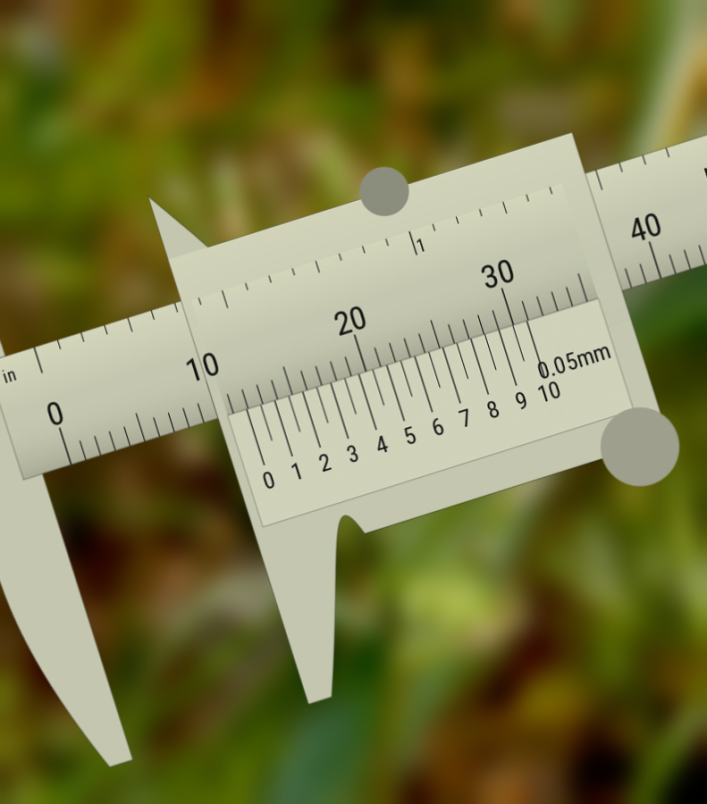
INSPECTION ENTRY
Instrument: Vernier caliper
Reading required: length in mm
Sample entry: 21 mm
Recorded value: 11.9 mm
